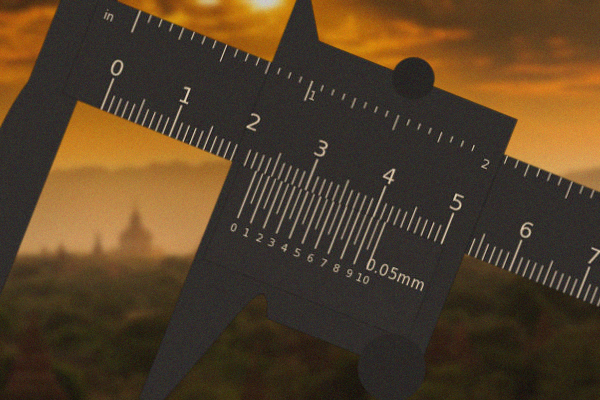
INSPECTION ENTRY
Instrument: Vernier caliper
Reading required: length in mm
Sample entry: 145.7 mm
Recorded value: 22.8 mm
